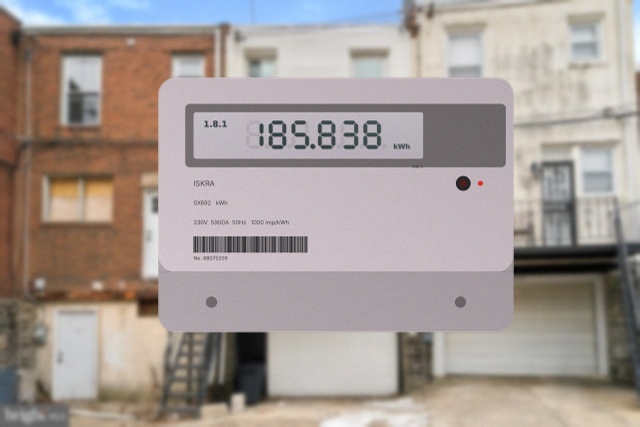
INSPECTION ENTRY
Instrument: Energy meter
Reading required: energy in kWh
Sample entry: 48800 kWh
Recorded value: 185.838 kWh
